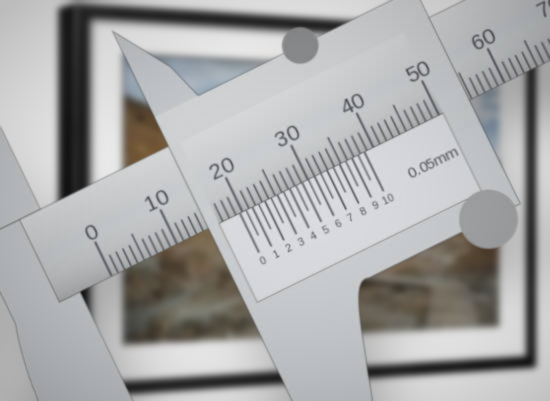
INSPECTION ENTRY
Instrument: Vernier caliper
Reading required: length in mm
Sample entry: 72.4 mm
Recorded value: 19.6 mm
